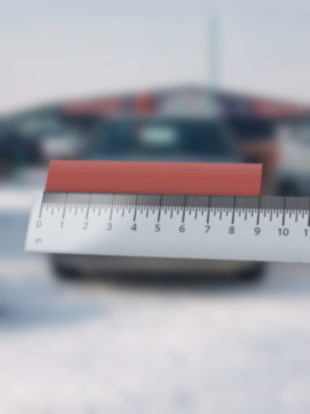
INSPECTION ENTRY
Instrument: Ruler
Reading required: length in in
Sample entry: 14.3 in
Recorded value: 9 in
